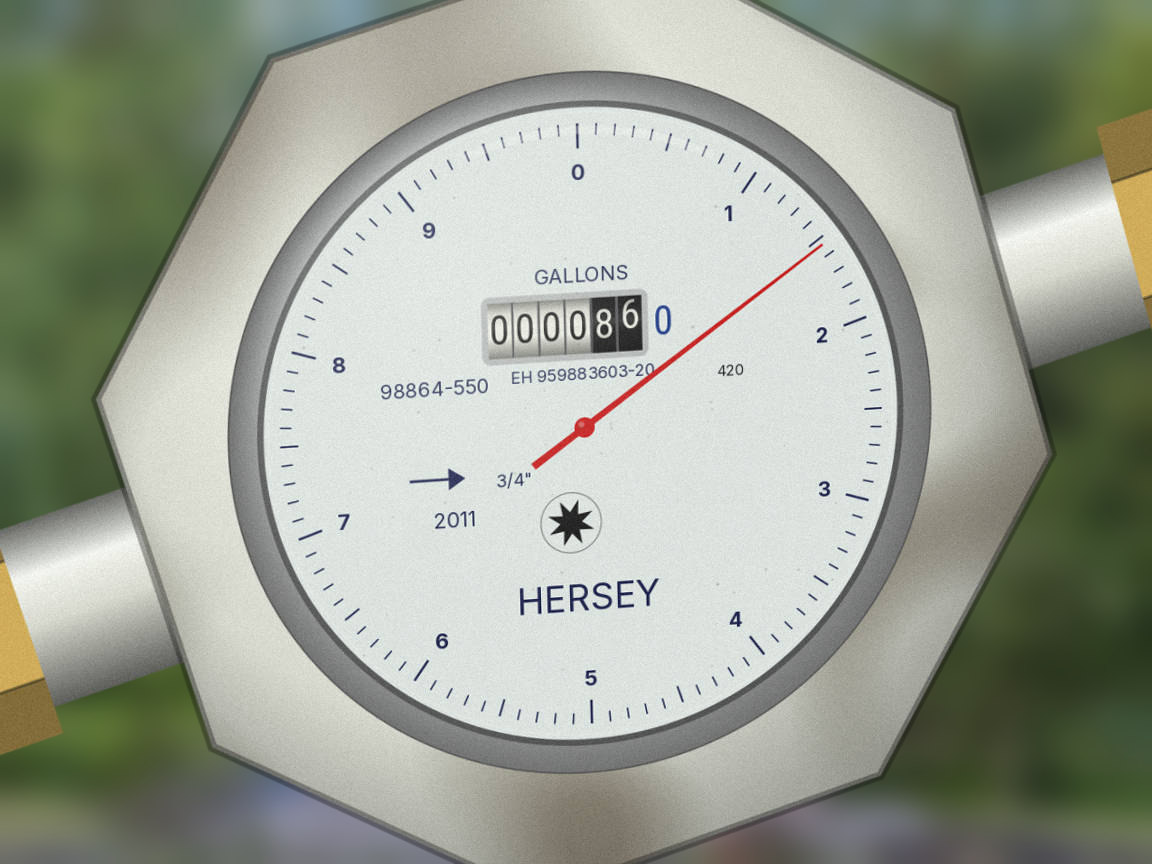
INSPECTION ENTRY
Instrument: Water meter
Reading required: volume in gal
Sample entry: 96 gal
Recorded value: 861.5 gal
